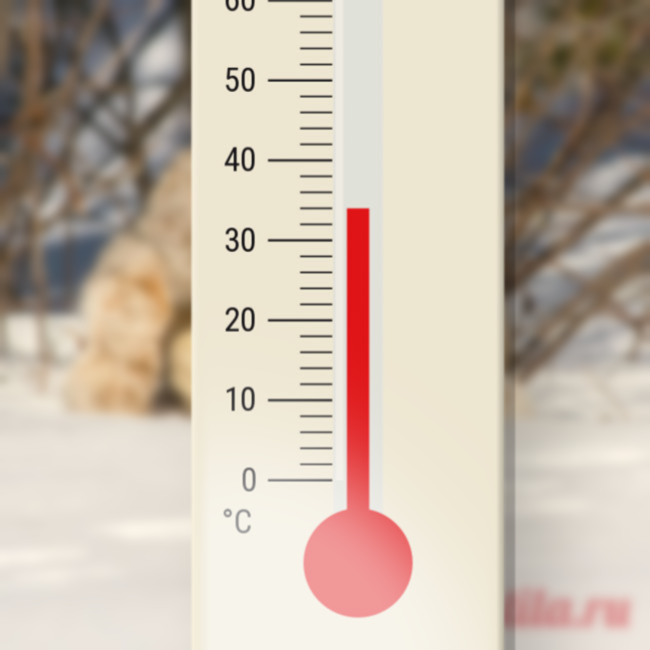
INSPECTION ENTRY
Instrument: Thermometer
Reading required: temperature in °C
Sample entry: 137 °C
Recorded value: 34 °C
